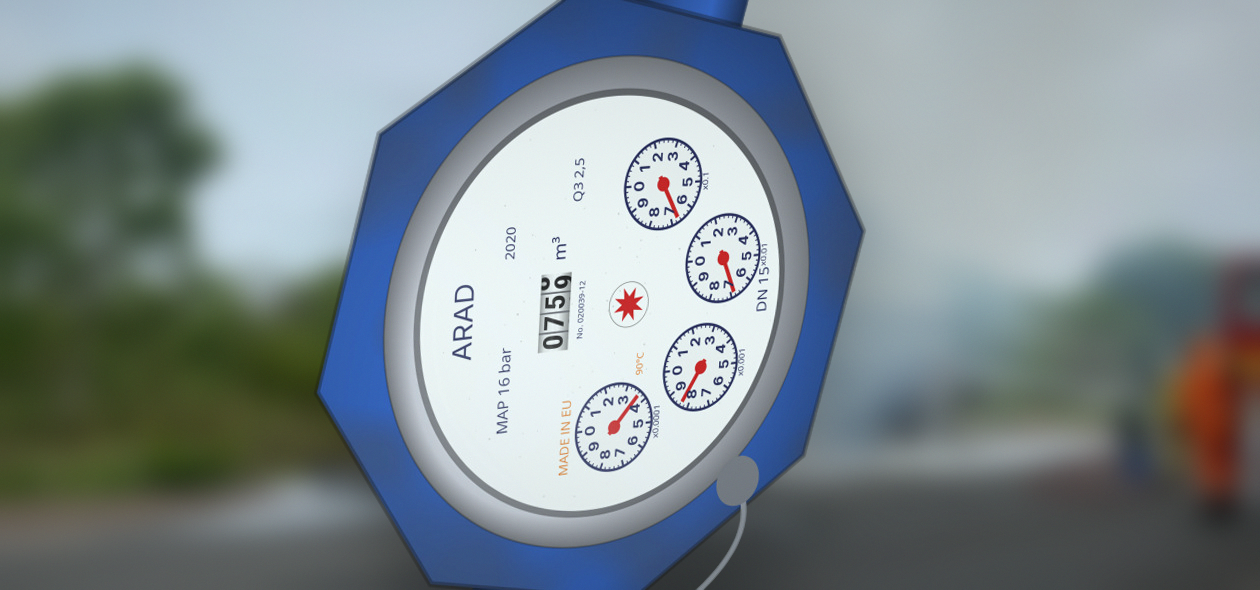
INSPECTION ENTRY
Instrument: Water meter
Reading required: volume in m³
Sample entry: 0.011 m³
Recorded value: 758.6683 m³
